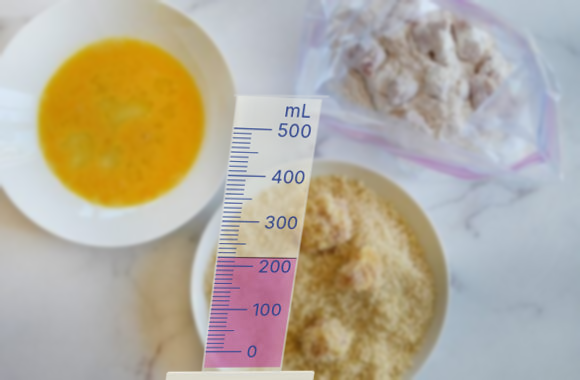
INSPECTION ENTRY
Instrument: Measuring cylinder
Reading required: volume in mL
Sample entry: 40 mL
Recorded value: 220 mL
